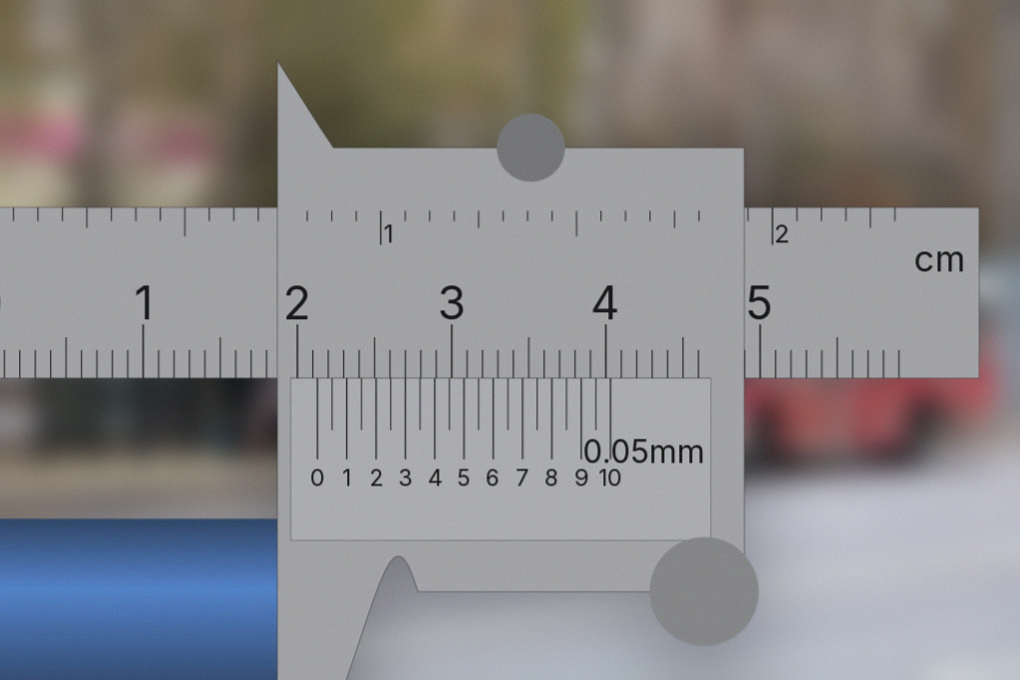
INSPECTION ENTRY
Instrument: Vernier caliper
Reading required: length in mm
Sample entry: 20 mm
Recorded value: 21.3 mm
